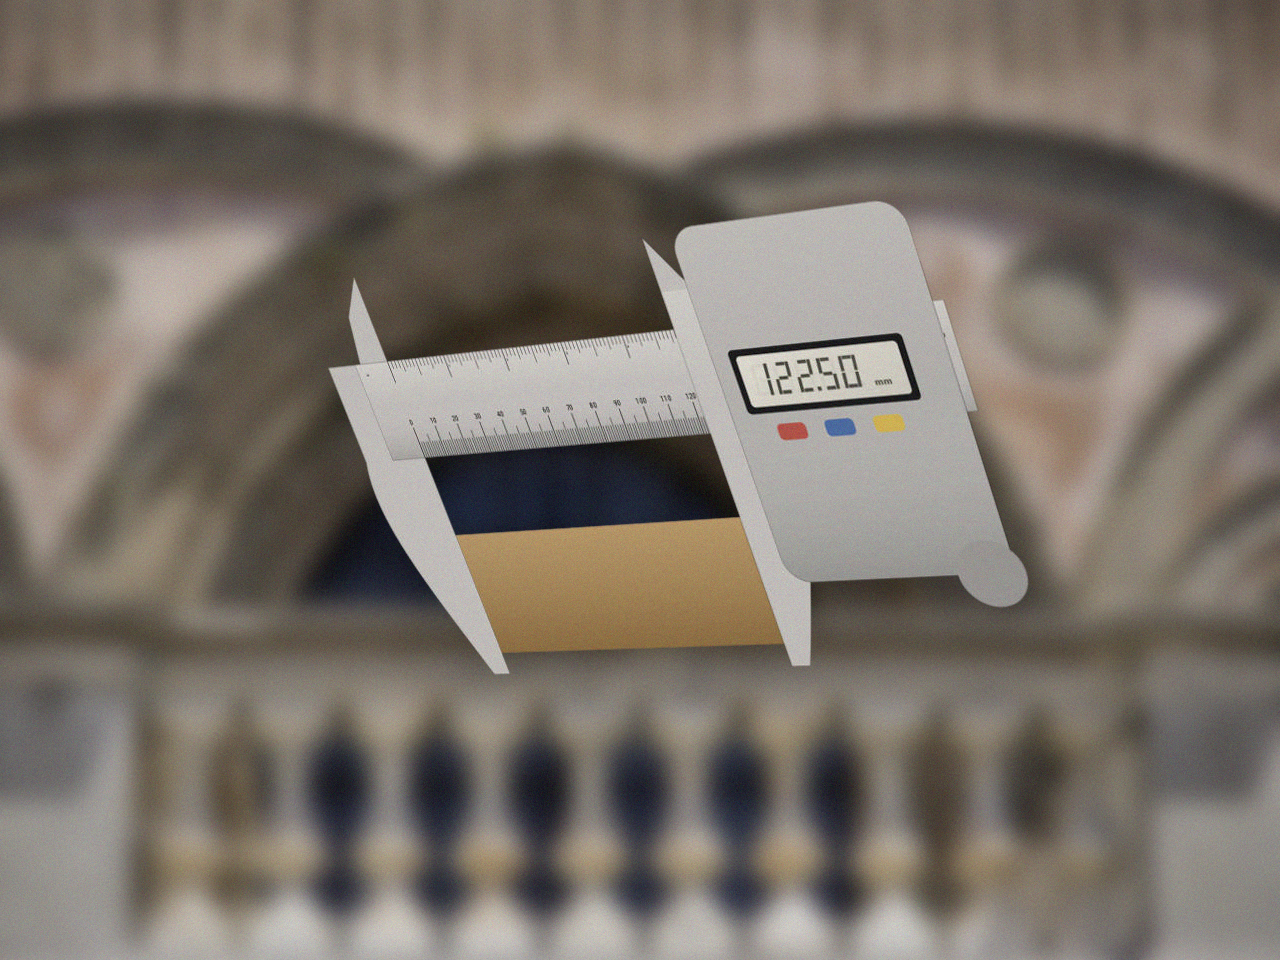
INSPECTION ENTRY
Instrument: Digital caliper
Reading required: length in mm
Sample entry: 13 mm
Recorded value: 122.50 mm
